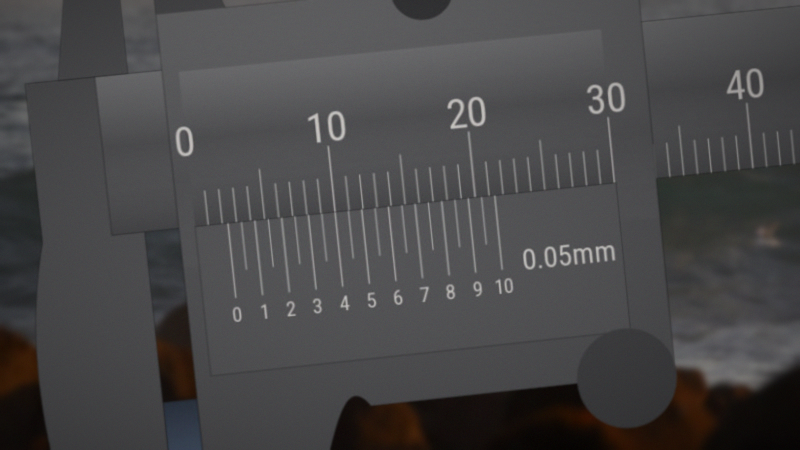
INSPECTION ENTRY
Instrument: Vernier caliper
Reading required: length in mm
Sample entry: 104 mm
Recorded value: 2.4 mm
